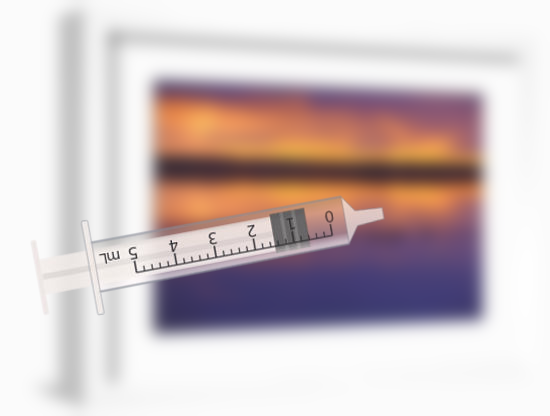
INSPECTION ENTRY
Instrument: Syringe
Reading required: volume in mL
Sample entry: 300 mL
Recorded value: 0.6 mL
